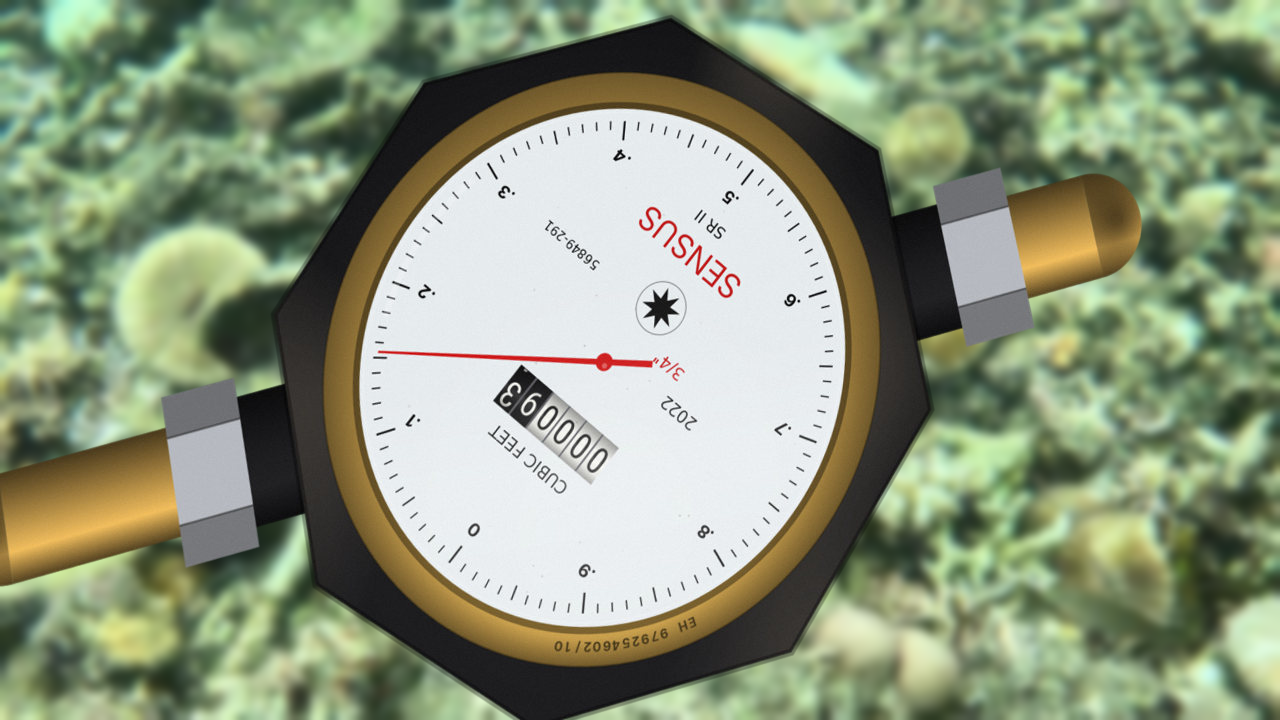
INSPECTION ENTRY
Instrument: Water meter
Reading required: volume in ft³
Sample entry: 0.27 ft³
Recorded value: 93.15 ft³
